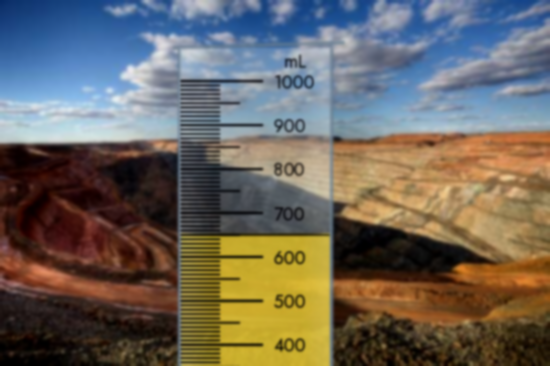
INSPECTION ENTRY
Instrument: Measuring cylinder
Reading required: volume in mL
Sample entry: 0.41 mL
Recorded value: 650 mL
